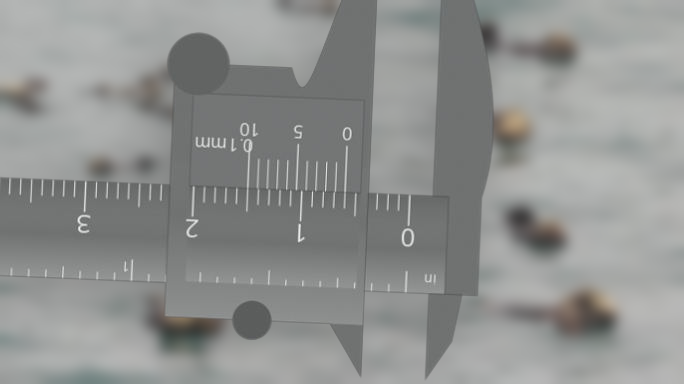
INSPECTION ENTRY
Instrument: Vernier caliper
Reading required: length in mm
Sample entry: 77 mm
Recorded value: 6.0 mm
